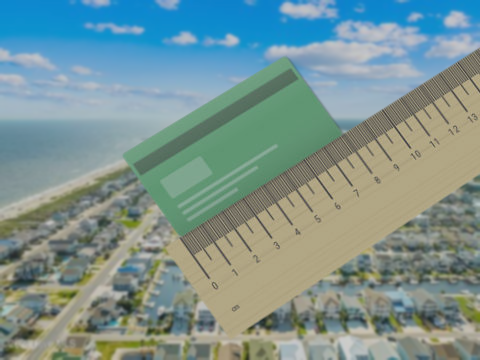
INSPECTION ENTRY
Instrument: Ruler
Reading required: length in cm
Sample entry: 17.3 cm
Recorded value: 8 cm
